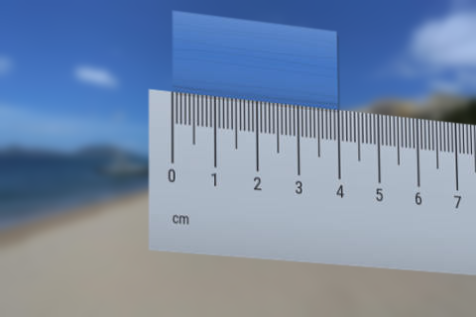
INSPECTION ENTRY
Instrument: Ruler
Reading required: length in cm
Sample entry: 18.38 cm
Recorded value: 4 cm
